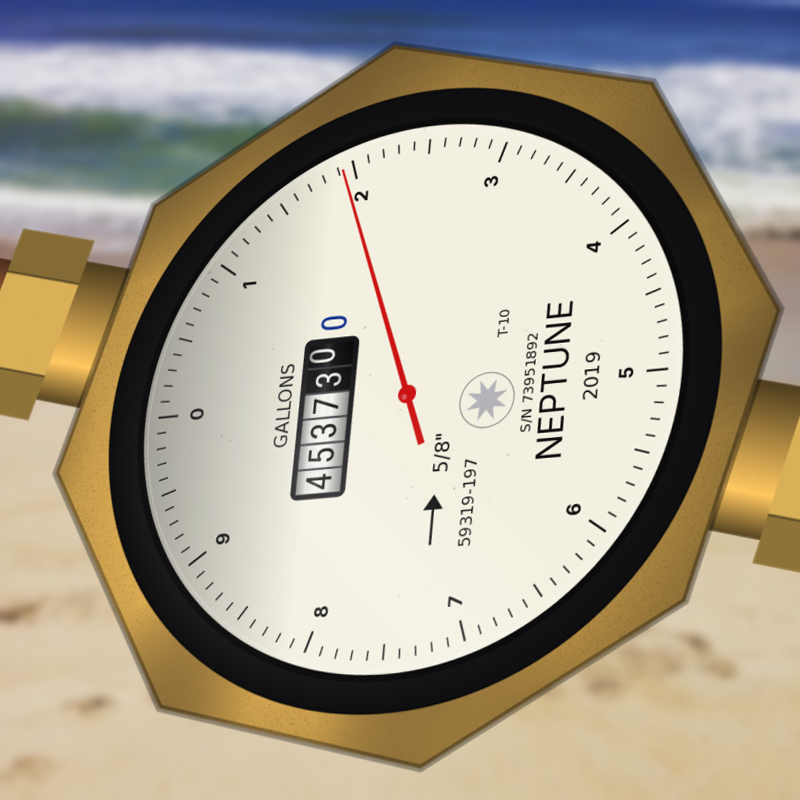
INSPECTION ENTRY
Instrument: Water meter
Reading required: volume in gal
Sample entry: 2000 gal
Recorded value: 4537301.9 gal
